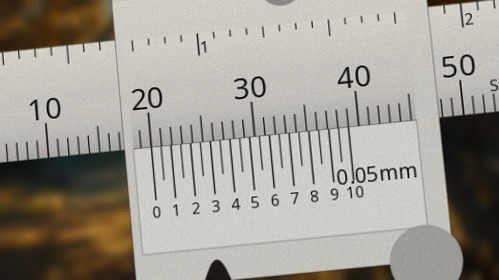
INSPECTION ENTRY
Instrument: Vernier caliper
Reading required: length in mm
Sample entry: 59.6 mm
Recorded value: 20.0 mm
